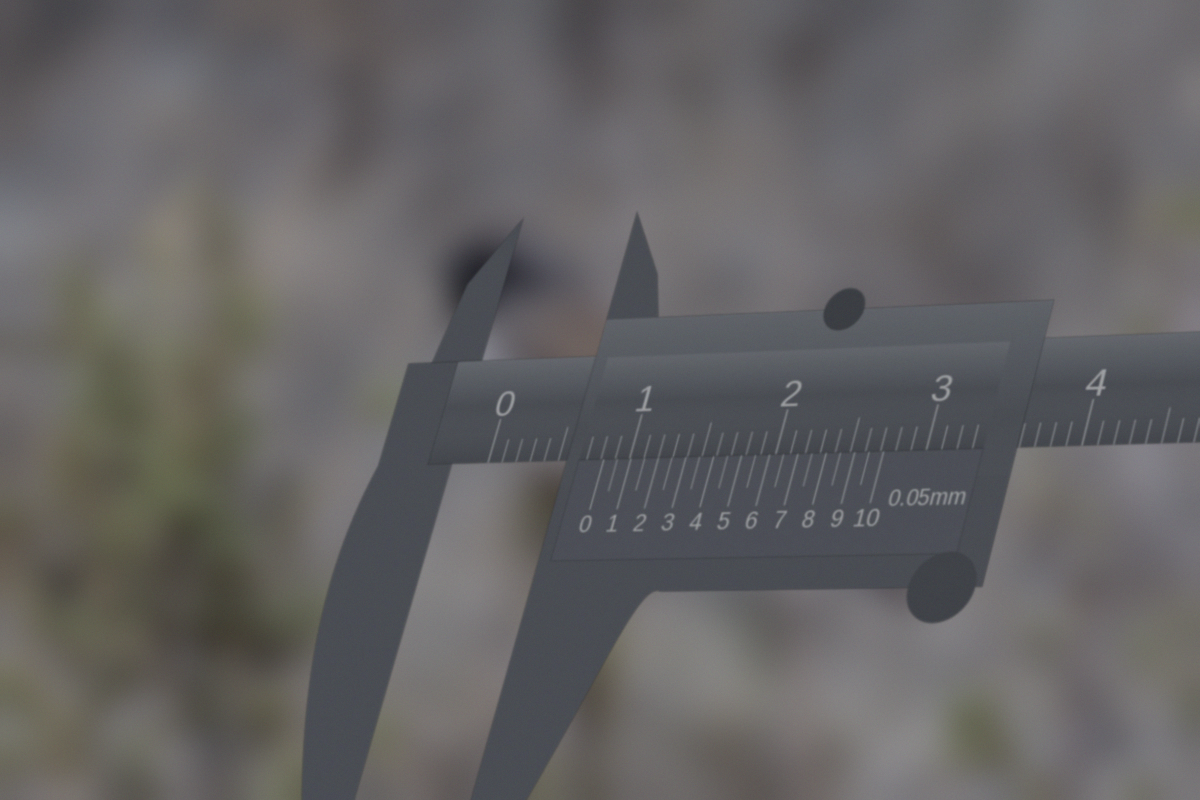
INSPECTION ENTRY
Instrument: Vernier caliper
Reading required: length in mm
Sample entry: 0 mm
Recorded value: 8.2 mm
